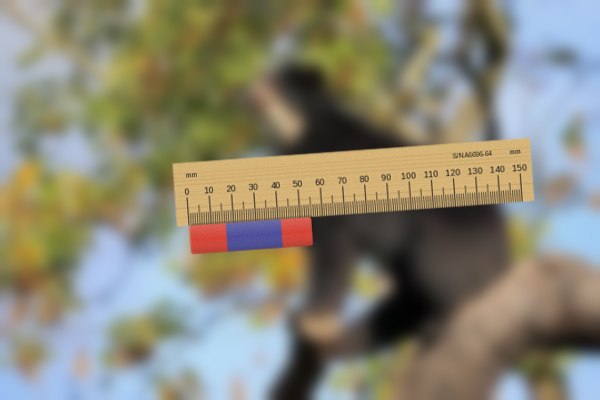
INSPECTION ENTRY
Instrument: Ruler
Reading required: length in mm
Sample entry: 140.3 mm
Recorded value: 55 mm
